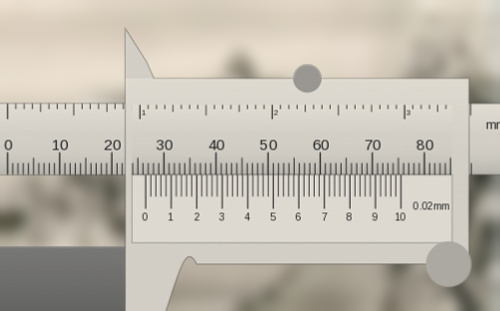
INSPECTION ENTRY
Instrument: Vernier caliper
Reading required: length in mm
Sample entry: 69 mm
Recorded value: 26.5 mm
